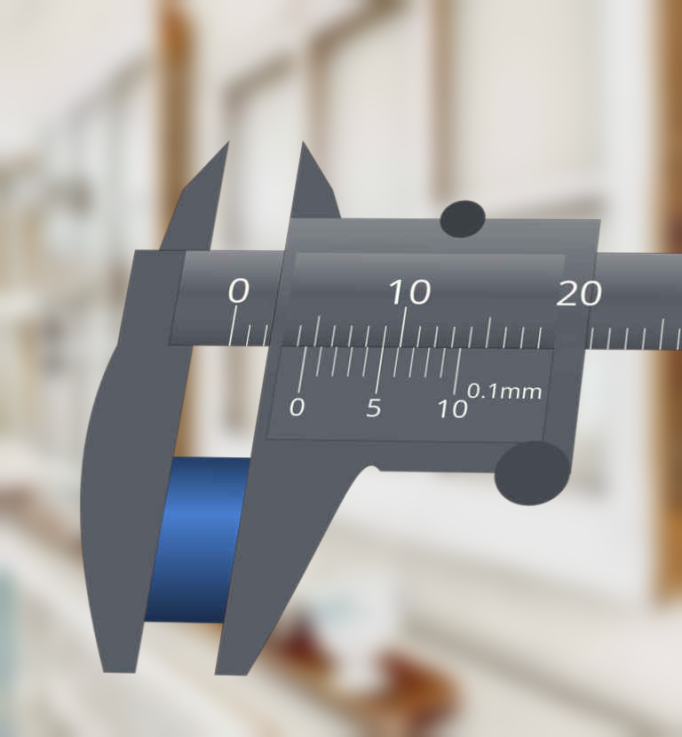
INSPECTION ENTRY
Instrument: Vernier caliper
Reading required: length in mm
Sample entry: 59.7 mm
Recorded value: 4.5 mm
